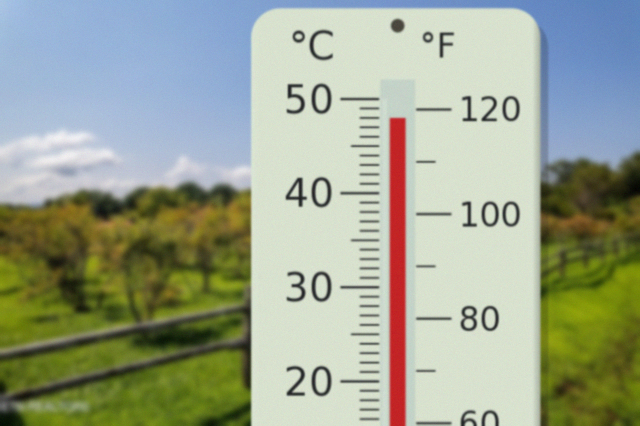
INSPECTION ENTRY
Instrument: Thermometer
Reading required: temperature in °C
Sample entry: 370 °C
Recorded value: 48 °C
